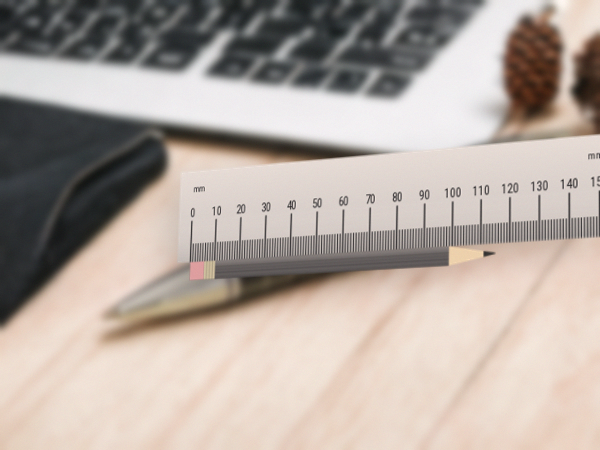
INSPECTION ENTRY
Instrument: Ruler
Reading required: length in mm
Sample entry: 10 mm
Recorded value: 115 mm
